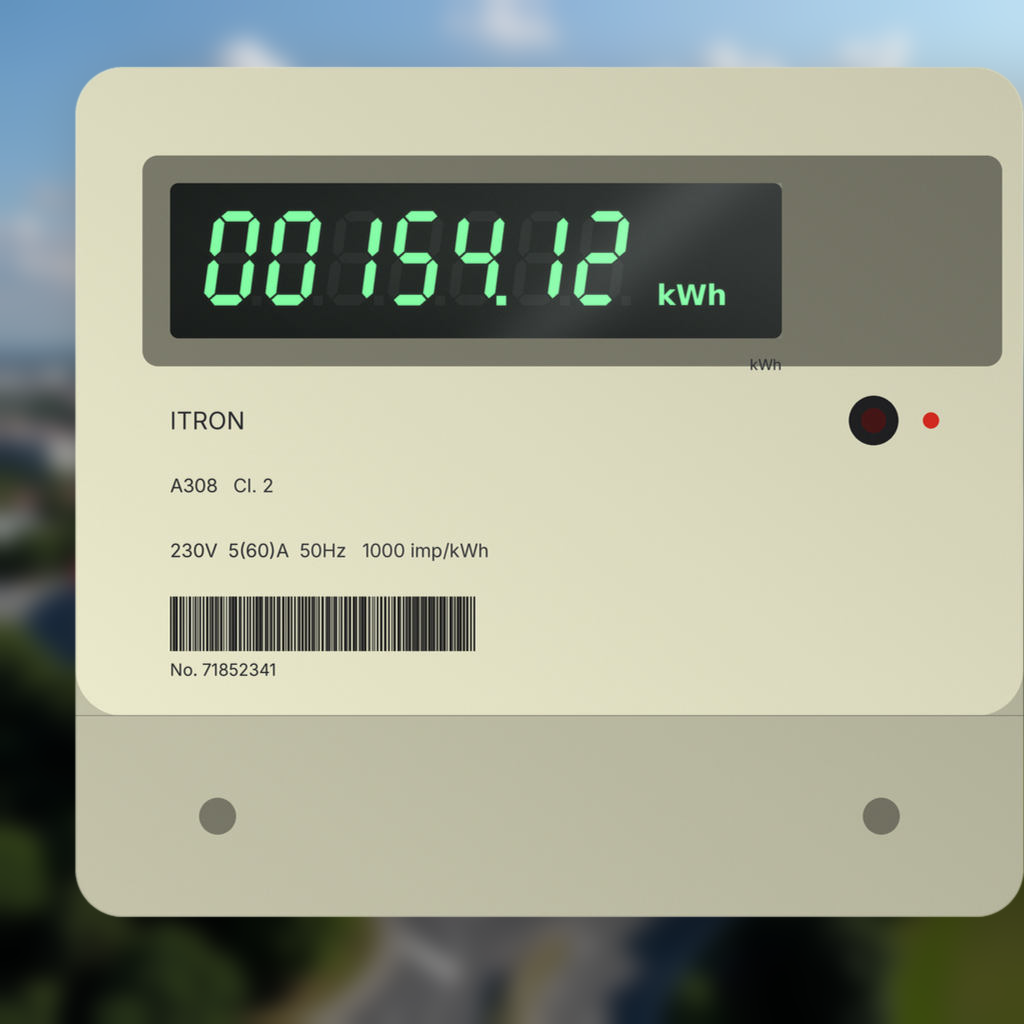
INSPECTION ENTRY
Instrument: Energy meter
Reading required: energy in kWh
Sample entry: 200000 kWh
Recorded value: 154.12 kWh
